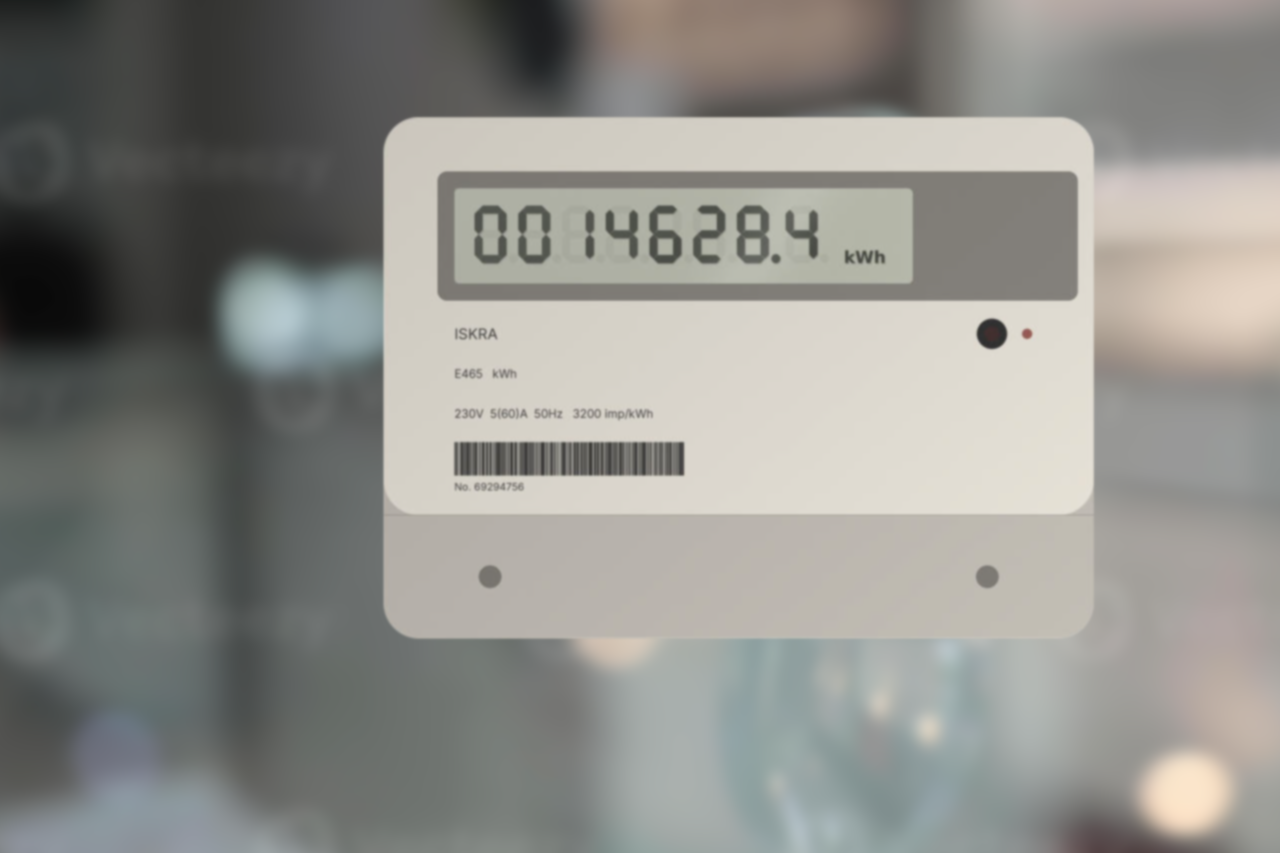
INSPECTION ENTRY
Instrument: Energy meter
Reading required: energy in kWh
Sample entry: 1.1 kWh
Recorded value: 14628.4 kWh
